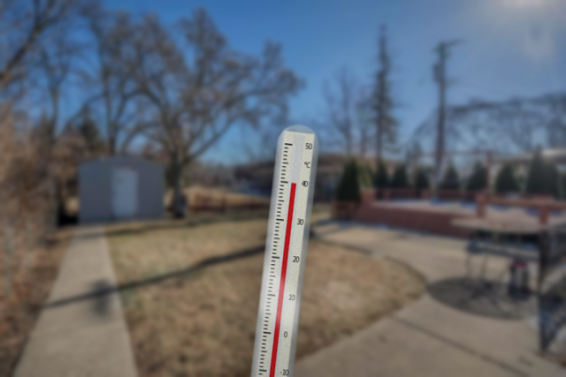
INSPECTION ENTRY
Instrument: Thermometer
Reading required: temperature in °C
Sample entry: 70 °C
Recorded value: 40 °C
